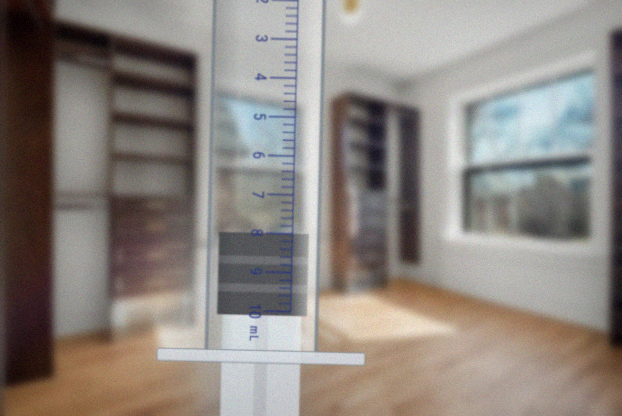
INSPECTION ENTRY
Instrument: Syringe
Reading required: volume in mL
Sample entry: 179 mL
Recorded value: 8 mL
